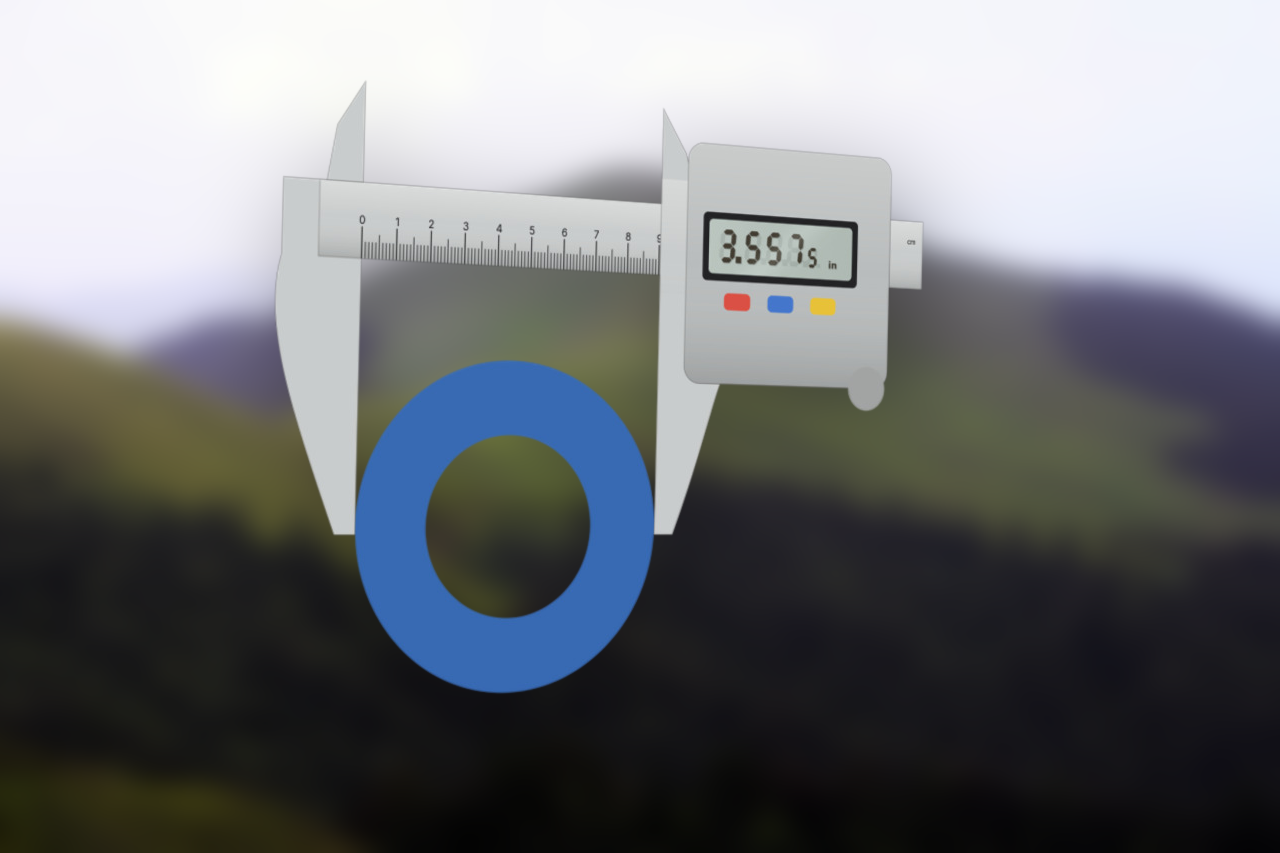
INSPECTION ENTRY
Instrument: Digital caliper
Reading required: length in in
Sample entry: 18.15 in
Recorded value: 3.5575 in
